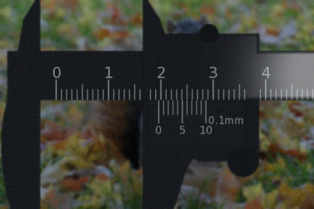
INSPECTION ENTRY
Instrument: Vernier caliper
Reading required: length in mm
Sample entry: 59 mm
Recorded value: 19.6 mm
